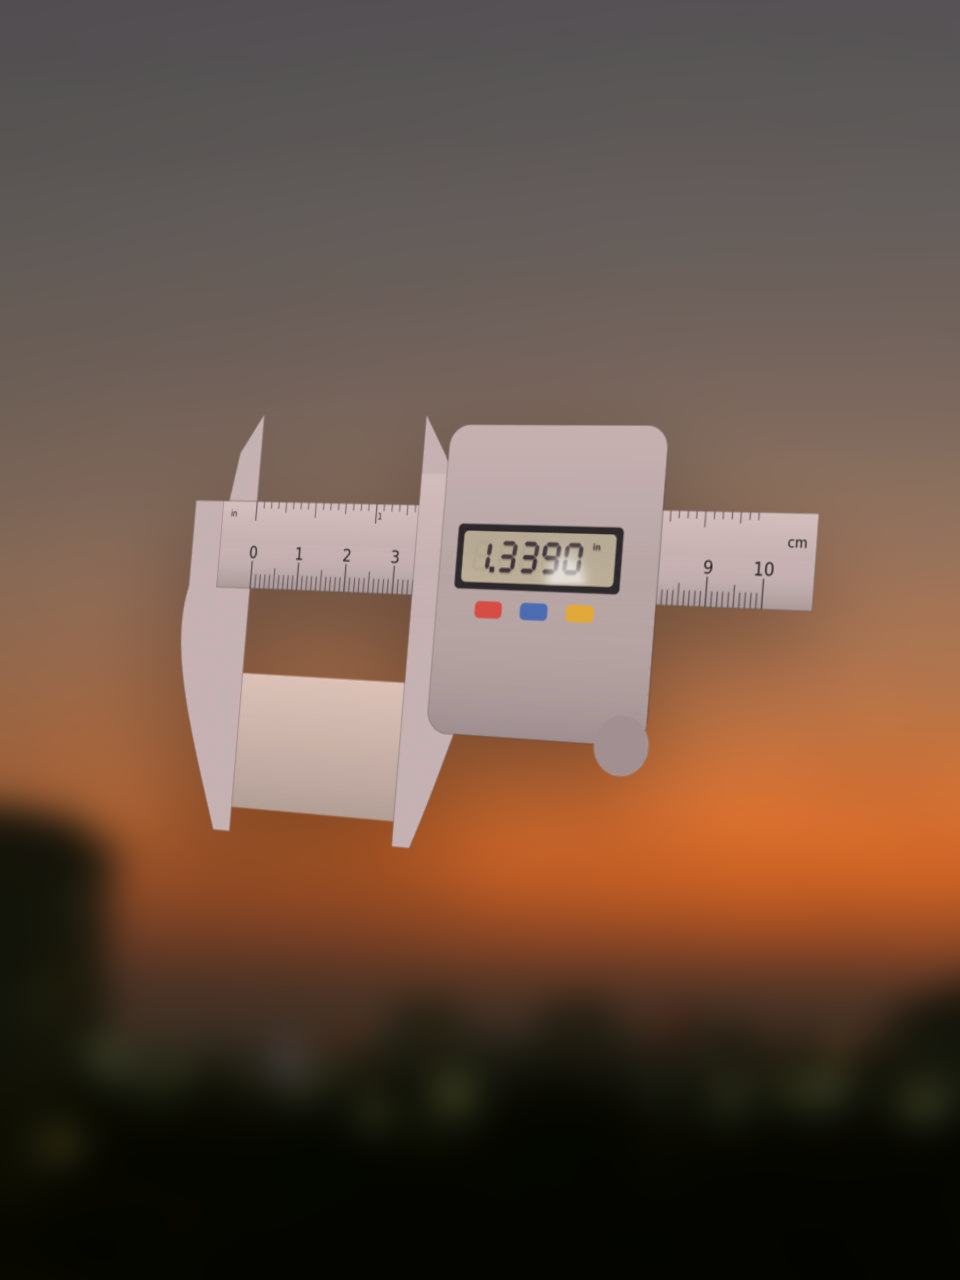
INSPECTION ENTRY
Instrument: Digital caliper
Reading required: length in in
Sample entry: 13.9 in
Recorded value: 1.3390 in
